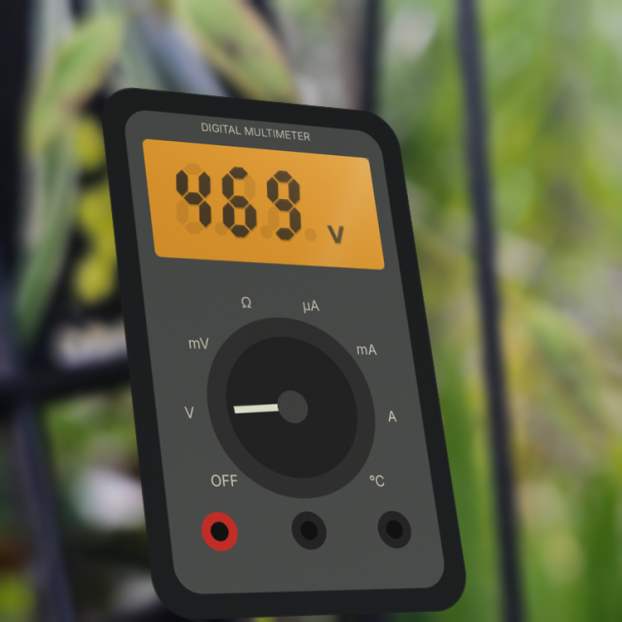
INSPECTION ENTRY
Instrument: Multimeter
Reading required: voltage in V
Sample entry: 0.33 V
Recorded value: 469 V
